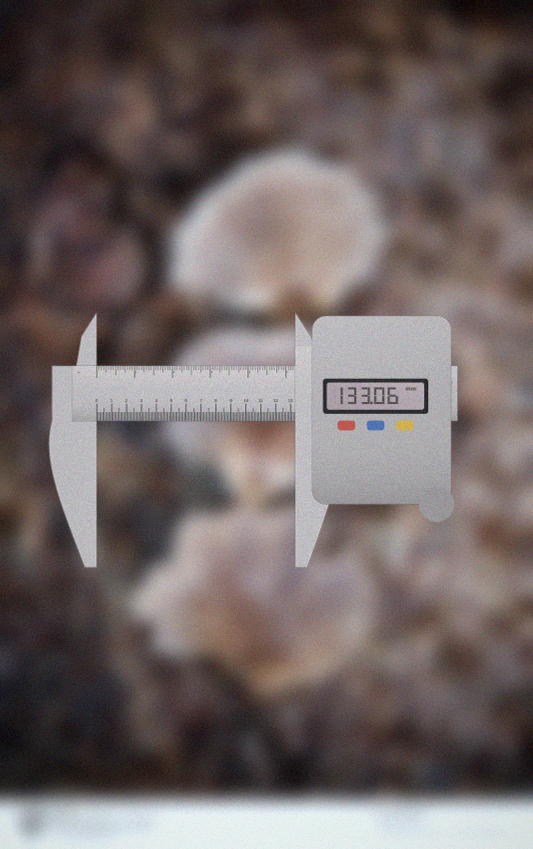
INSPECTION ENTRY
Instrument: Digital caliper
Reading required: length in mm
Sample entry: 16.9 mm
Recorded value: 133.06 mm
